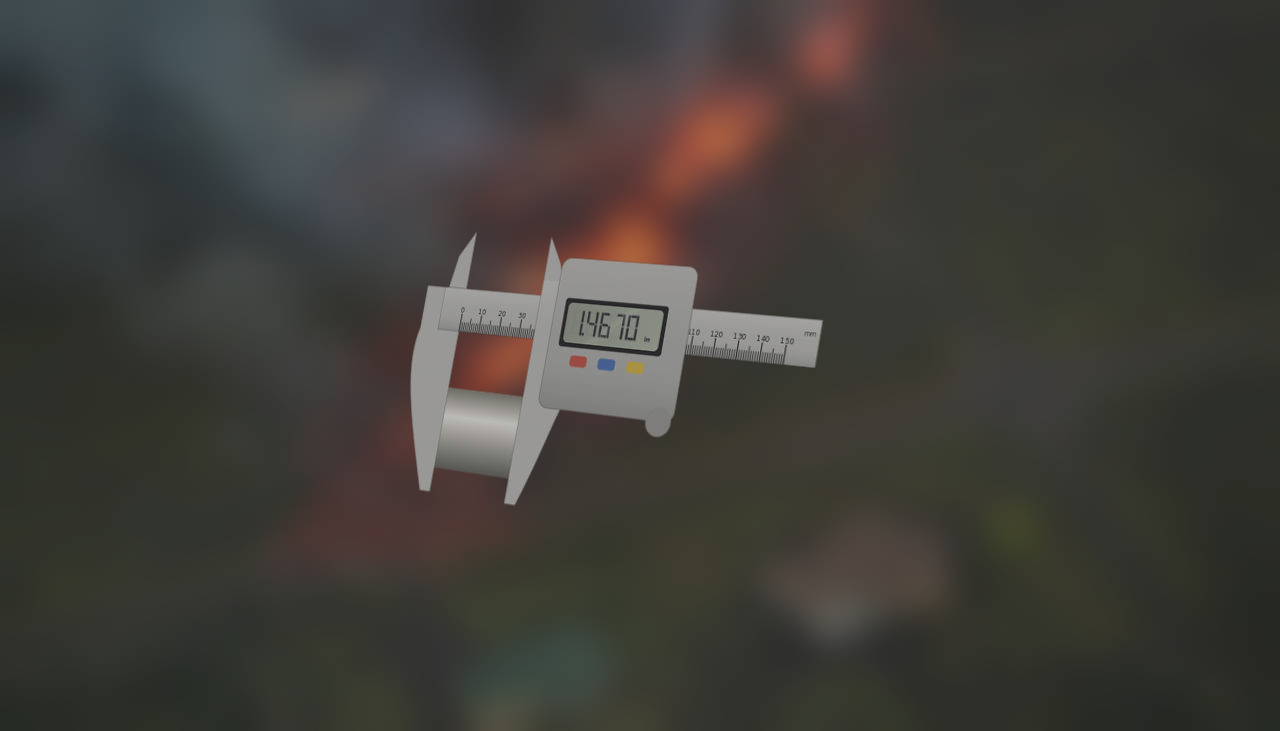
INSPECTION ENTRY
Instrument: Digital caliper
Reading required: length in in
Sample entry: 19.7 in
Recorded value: 1.4670 in
